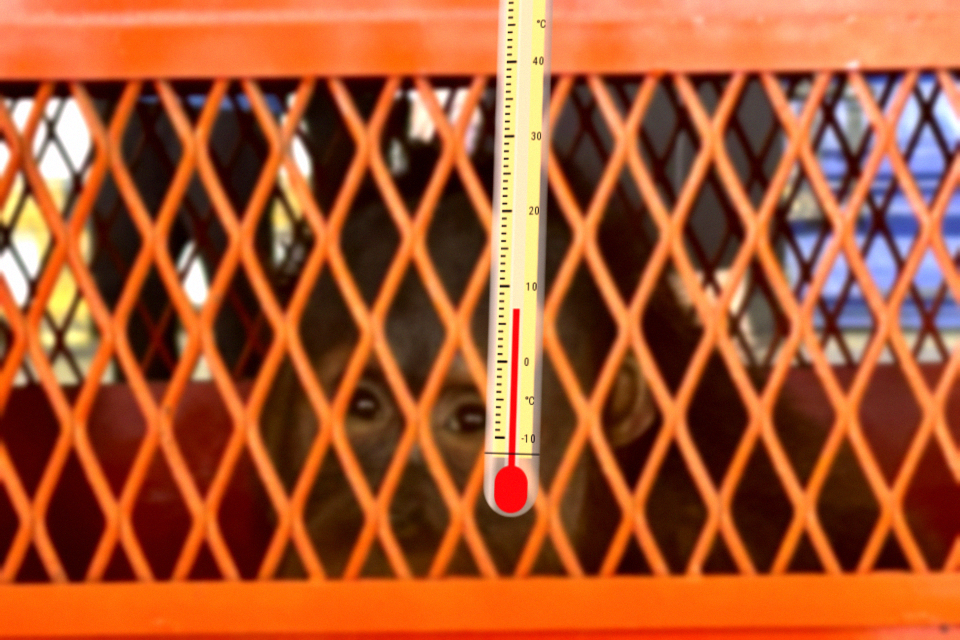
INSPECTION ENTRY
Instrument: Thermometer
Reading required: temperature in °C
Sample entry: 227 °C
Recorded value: 7 °C
